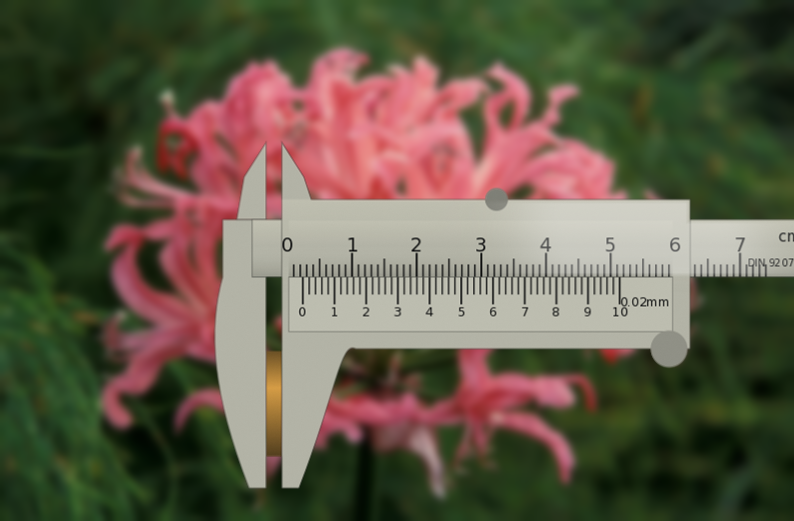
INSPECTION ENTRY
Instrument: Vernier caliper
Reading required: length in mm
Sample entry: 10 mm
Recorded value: 2.4 mm
